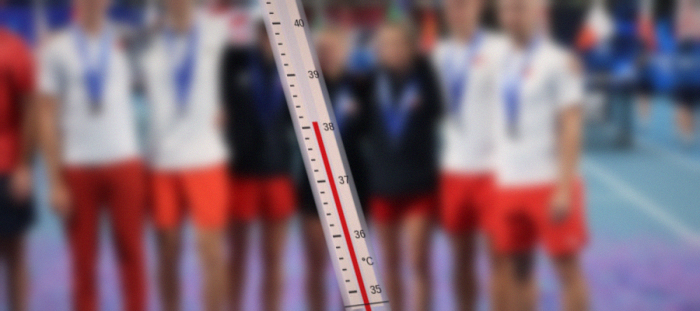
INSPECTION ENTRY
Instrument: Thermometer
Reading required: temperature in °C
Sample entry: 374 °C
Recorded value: 38.1 °C
